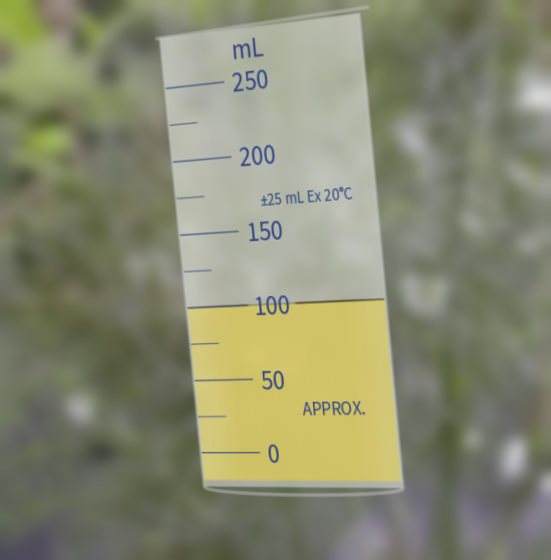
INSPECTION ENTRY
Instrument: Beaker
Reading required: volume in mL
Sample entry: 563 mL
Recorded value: 100 mL
